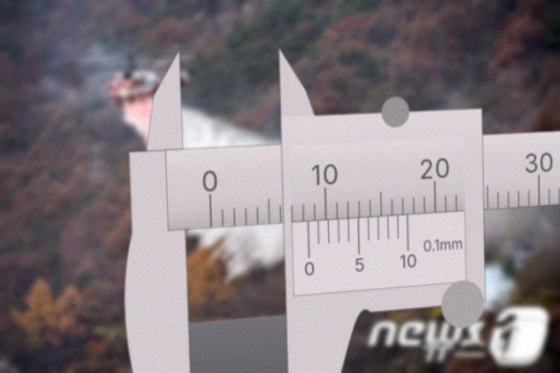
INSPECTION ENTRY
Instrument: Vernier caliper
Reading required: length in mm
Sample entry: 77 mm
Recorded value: 8.4 mm
